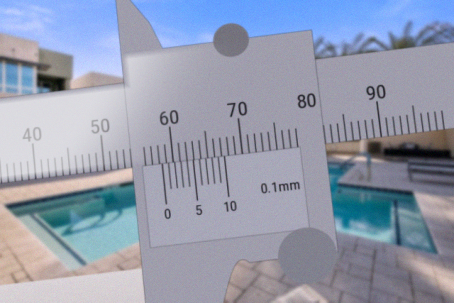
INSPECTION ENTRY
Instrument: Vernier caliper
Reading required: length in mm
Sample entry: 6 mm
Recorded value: 58.4 mm
